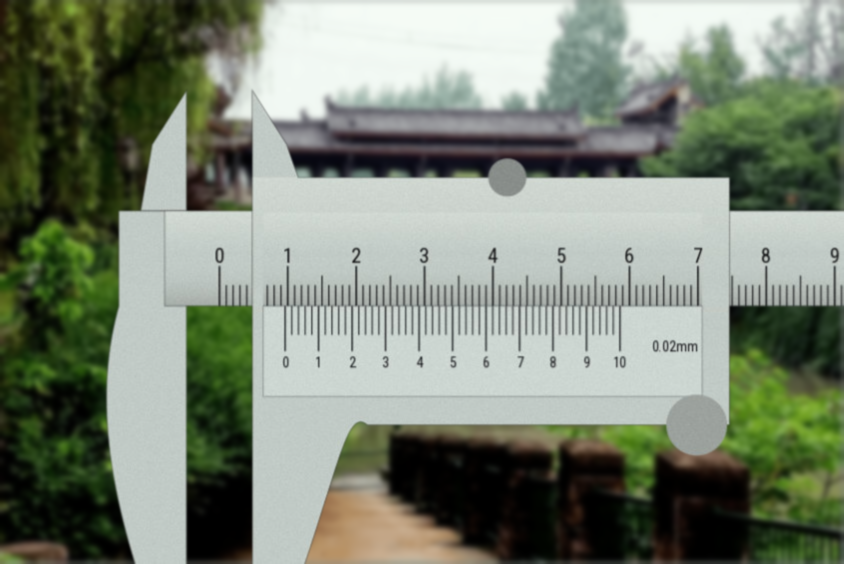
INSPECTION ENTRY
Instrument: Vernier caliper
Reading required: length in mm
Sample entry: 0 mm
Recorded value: 9.6 mm
